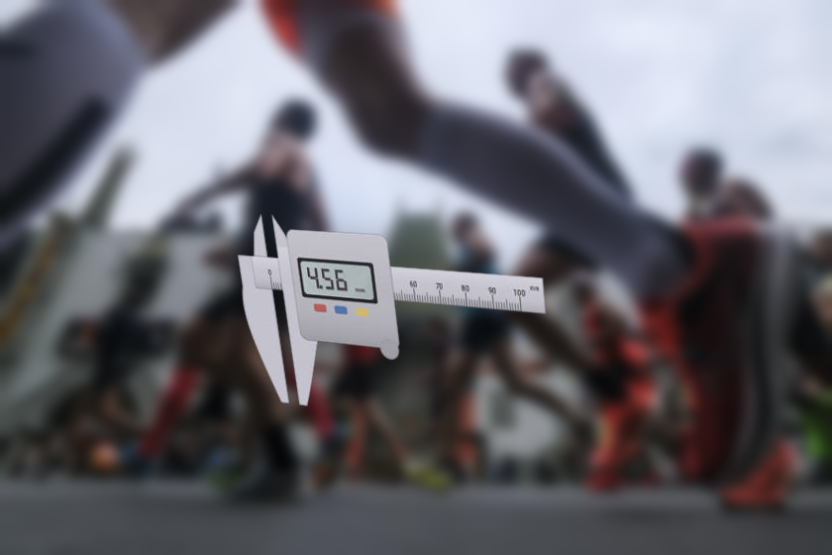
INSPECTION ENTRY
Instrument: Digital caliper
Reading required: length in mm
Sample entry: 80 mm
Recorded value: 4.56 mm
